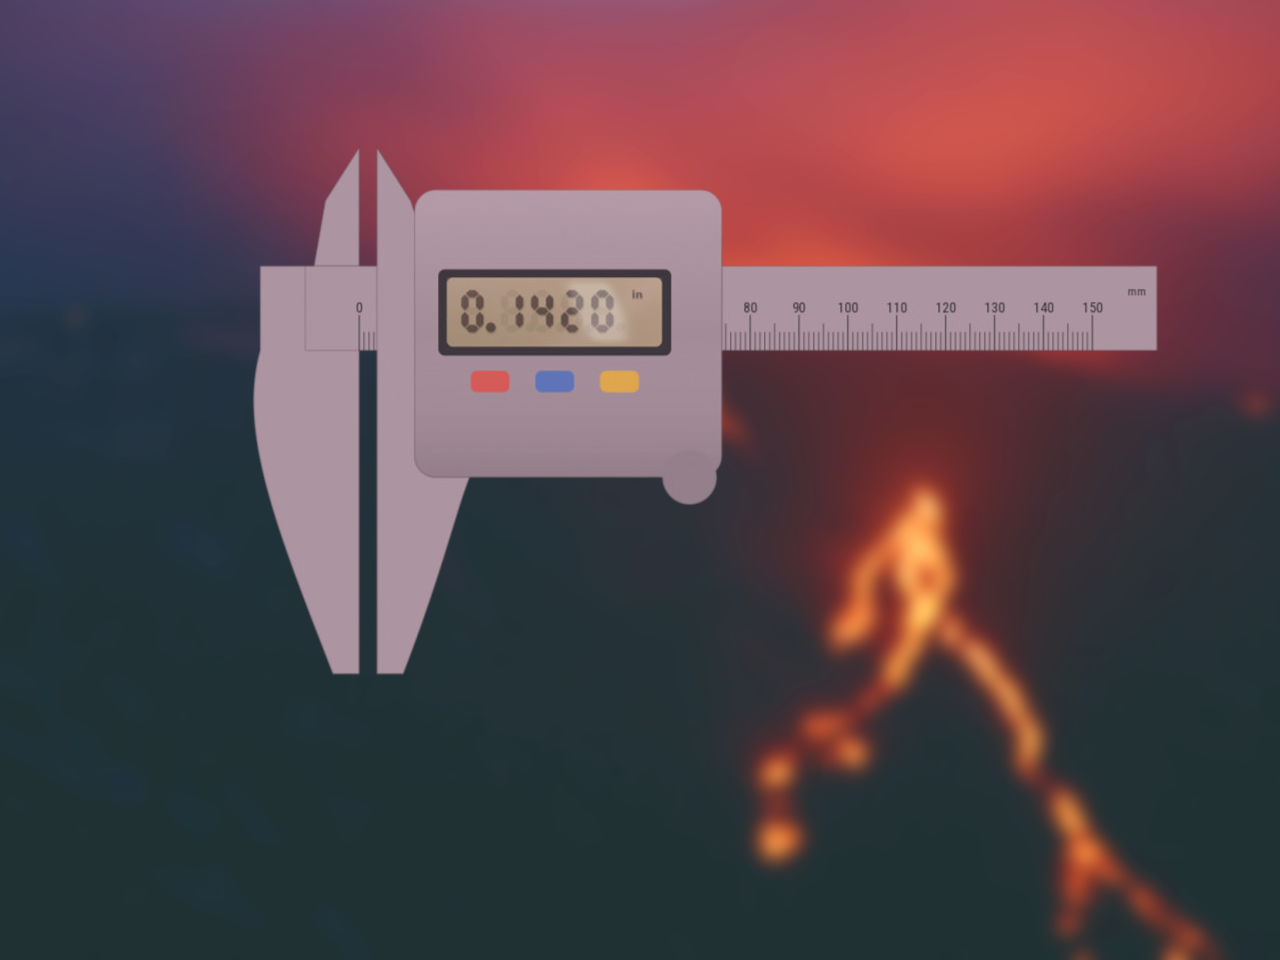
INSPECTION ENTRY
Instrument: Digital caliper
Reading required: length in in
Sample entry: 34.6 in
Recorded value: 0.1420 in
